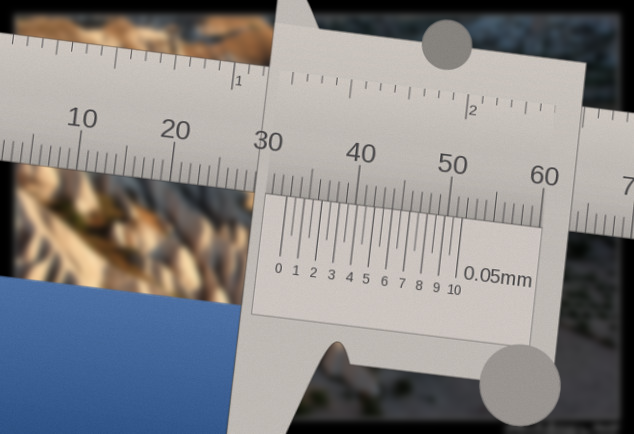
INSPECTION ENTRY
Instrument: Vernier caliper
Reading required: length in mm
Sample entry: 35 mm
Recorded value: 32.6 mm
